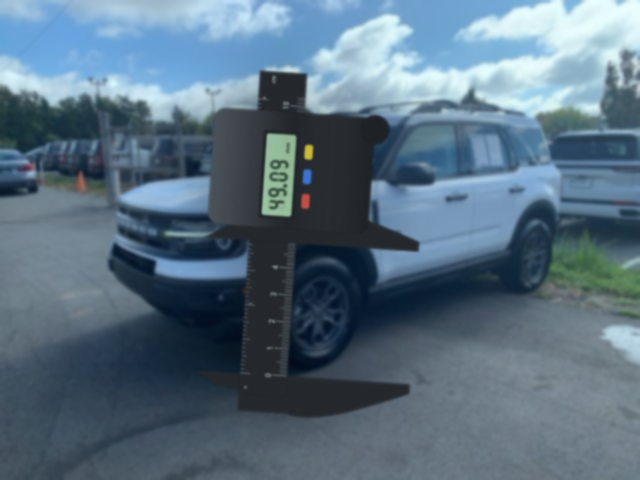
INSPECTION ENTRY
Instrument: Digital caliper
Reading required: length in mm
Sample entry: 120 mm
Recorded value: 49.09 mm
